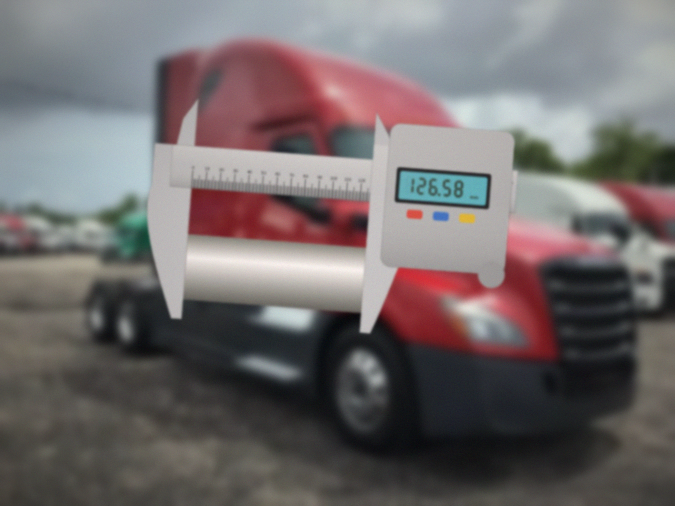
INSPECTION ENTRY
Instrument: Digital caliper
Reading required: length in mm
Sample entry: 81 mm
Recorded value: 126.58 mm
